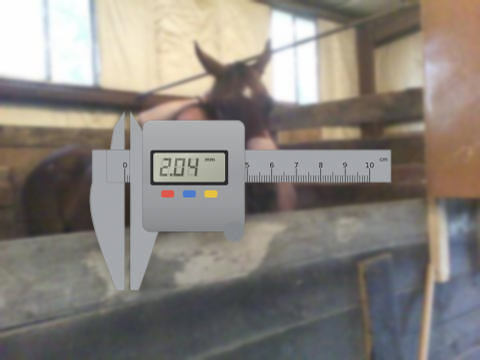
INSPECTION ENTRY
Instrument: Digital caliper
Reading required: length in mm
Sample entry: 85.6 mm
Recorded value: 2.04 mm
